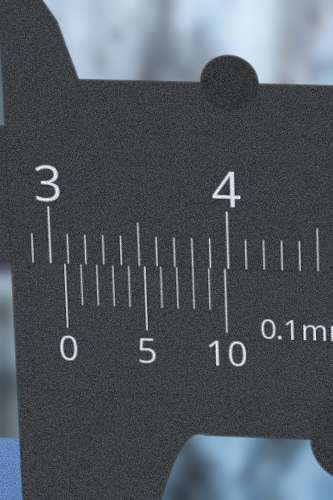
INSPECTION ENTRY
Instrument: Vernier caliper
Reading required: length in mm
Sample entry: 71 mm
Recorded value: 30.8 mm
